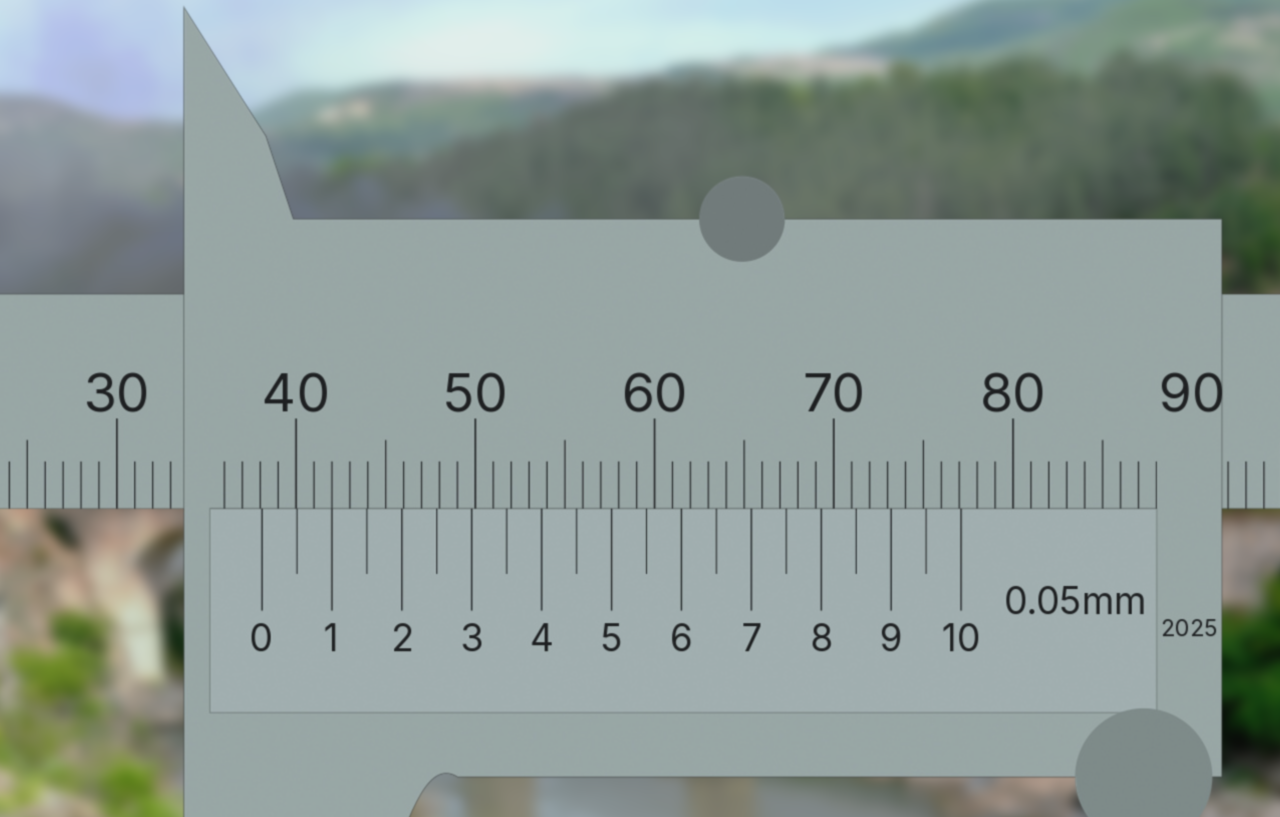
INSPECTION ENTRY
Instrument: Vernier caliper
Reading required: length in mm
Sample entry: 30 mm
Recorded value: 38.1 mm
